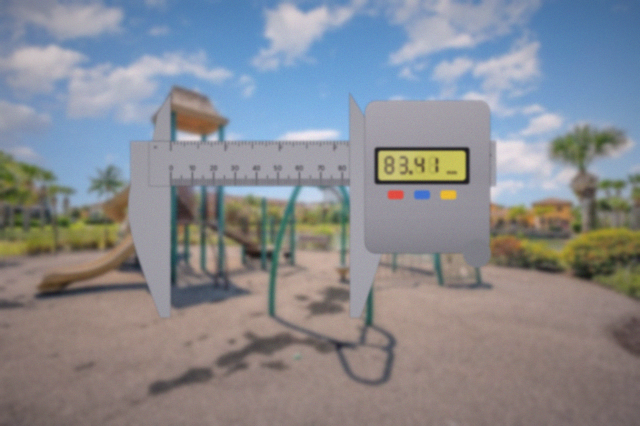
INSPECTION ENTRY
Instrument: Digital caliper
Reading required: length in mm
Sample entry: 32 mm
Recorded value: 83.41 mm
